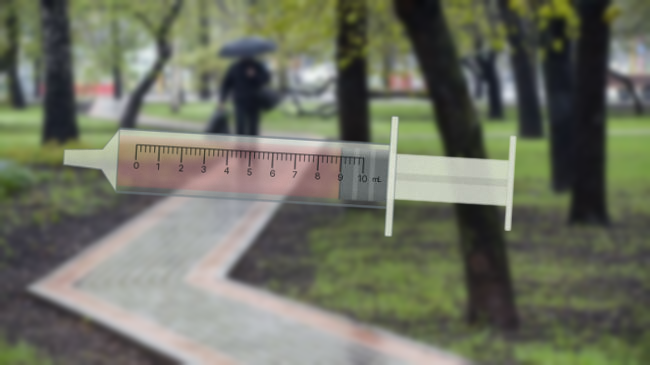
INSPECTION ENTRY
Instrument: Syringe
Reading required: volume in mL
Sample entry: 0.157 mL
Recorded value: 9 mL
